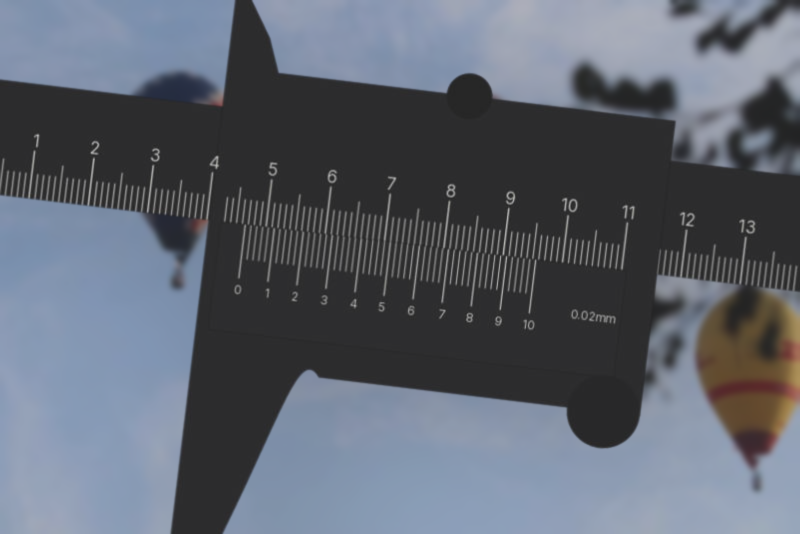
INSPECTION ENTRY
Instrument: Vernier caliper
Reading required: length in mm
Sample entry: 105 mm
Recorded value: 46.5 mm
